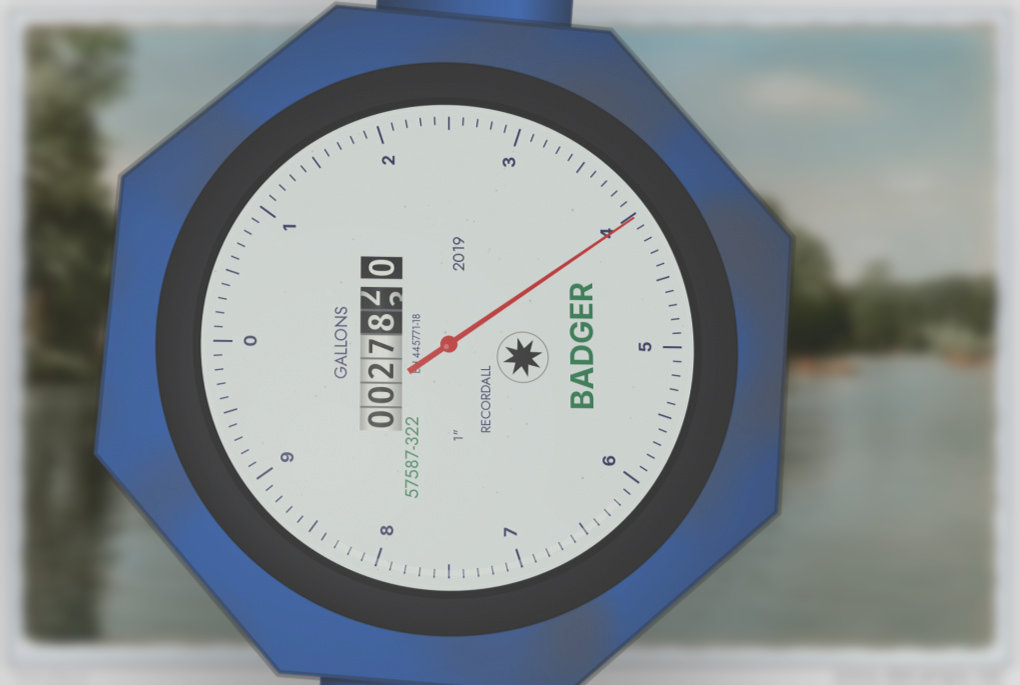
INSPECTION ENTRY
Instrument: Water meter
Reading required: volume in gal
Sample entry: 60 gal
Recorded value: 27824.0 gal
